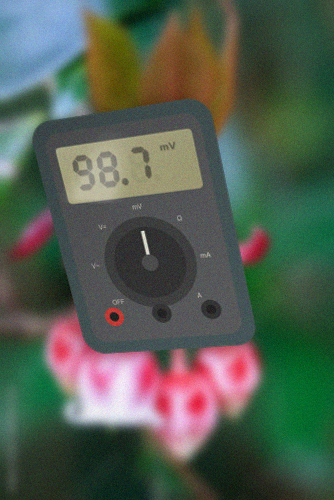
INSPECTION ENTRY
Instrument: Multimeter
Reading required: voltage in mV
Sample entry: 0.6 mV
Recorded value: 98.7 mV
